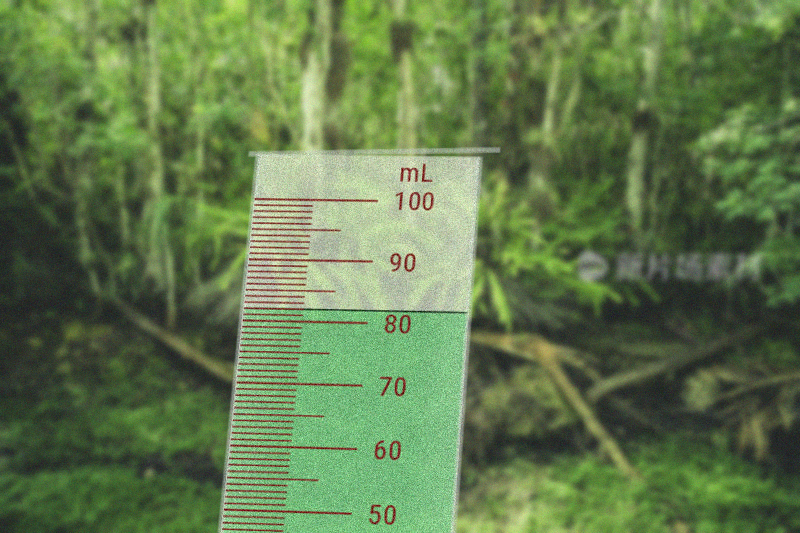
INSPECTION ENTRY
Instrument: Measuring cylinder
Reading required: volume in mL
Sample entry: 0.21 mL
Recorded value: 82 mL
